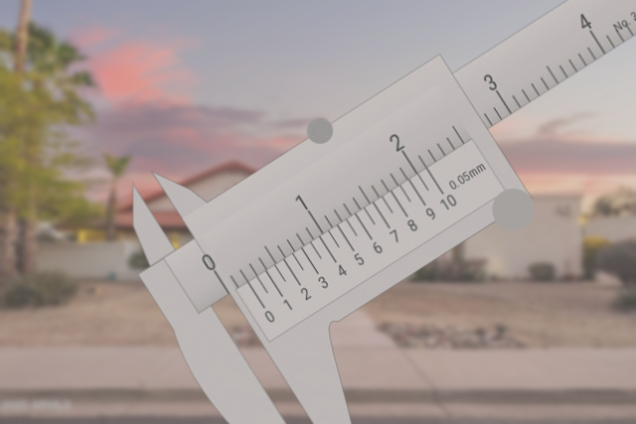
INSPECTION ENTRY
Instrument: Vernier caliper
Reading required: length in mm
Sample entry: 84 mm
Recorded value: 2.0 mm
